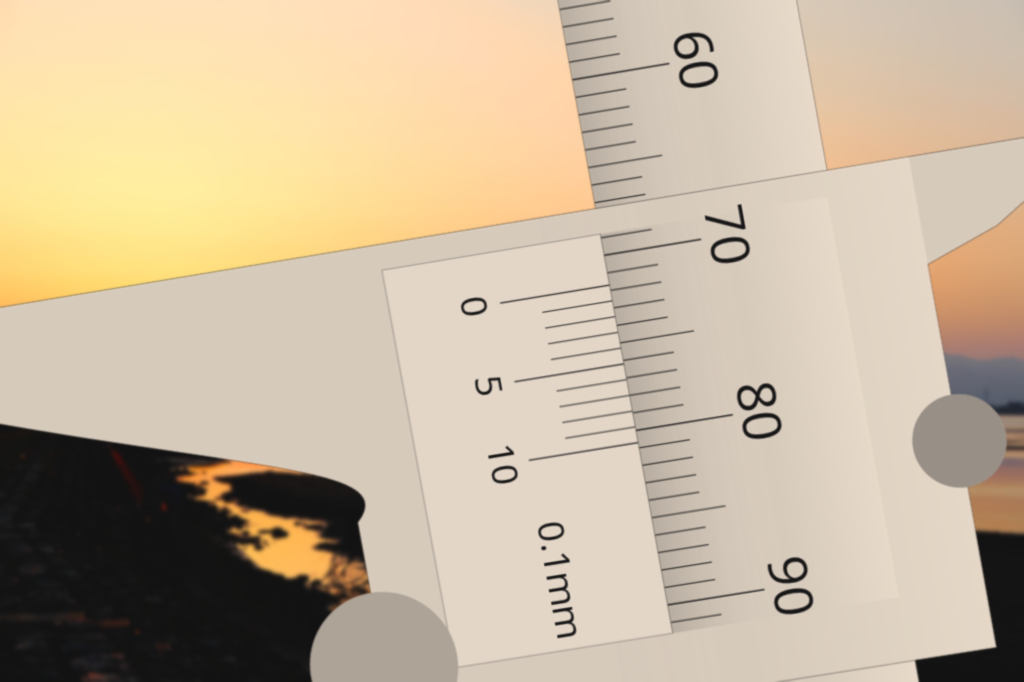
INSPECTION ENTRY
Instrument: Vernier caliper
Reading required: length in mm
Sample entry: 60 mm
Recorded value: 71.7 mm
